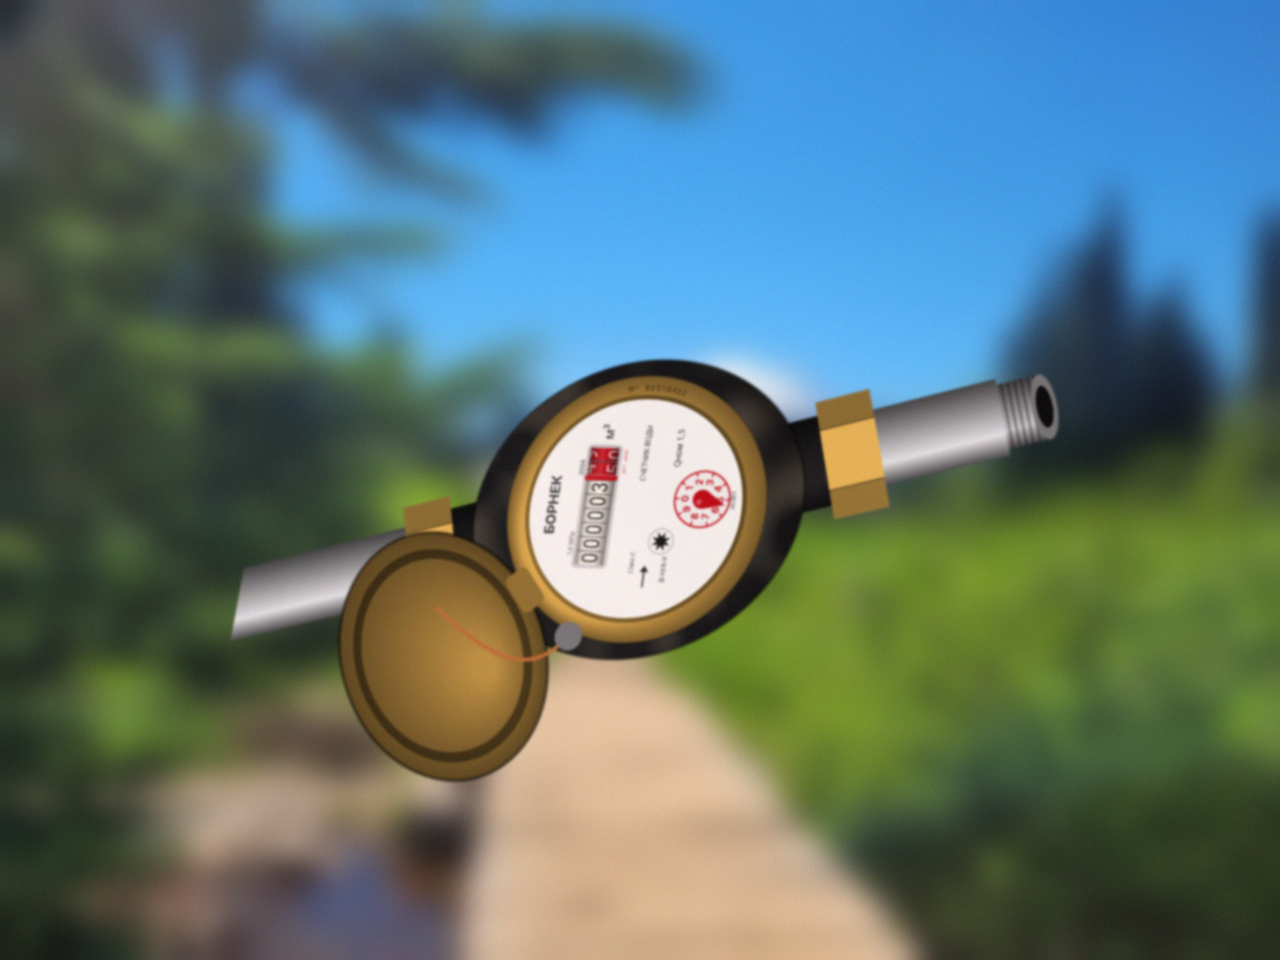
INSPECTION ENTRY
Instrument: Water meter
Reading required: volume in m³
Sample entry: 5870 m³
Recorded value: 3.495 m³
